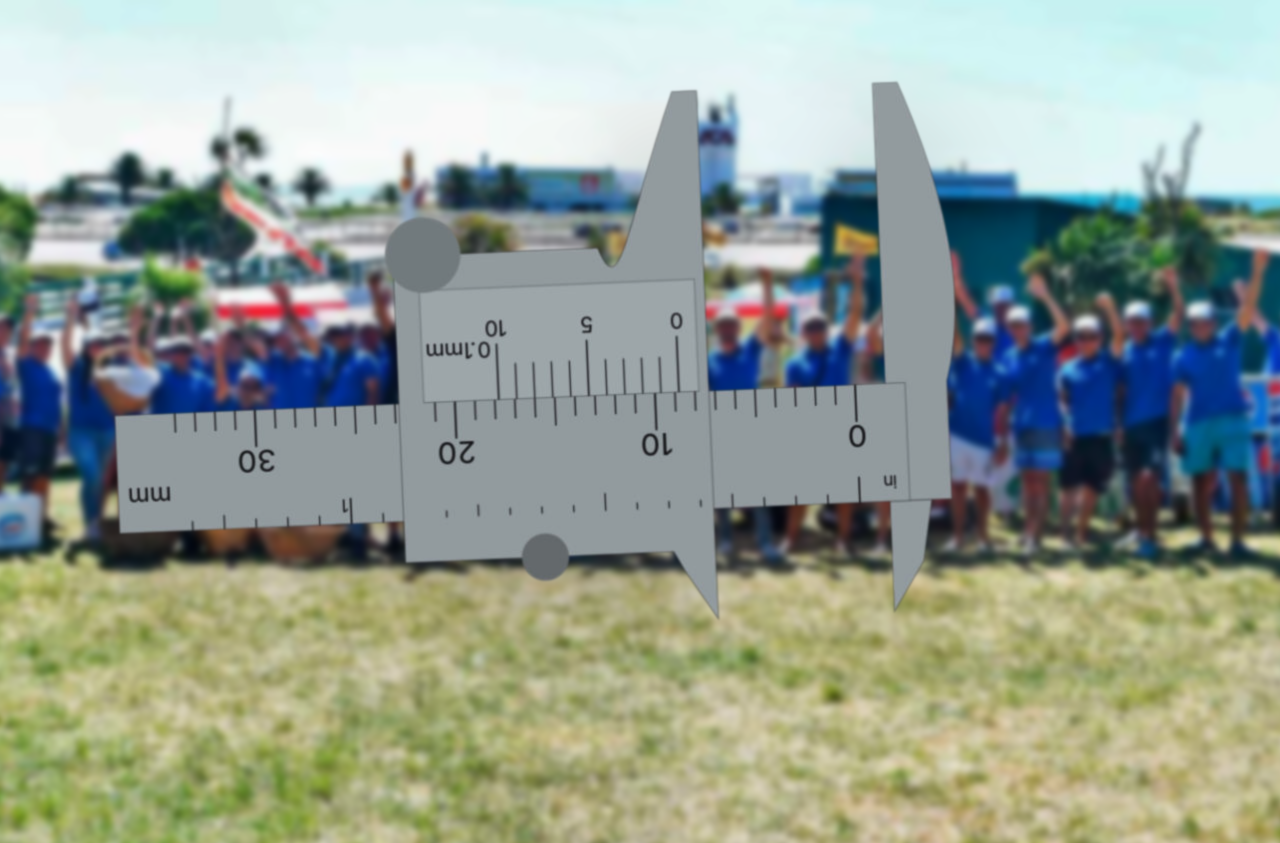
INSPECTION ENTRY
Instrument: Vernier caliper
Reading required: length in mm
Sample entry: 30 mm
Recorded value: 8.8 mm
